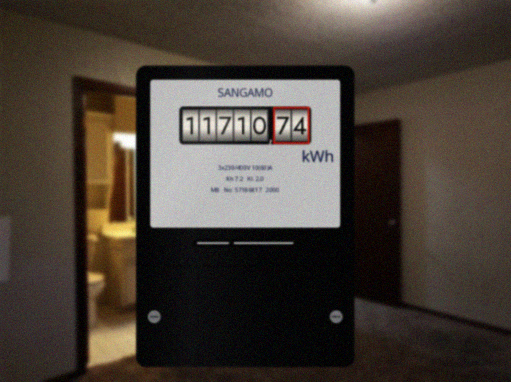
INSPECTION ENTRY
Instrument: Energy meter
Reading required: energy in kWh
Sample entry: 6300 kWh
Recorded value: 11710.74 kWh
